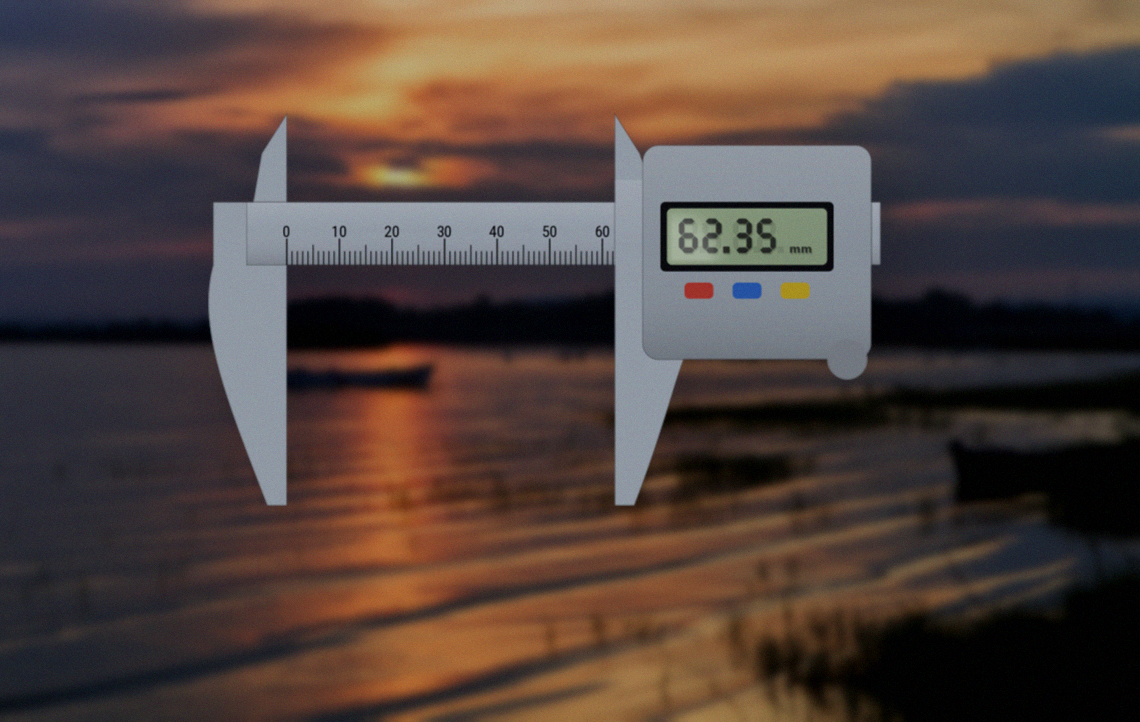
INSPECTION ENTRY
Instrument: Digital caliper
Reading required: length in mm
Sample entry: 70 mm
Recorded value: 62.35 mm
